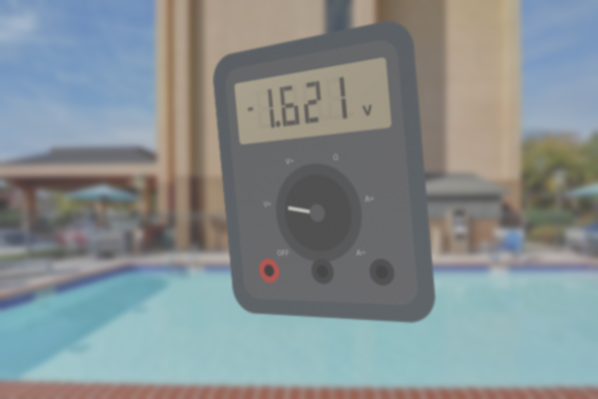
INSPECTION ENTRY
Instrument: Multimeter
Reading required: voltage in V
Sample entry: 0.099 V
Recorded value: -1.621 V
